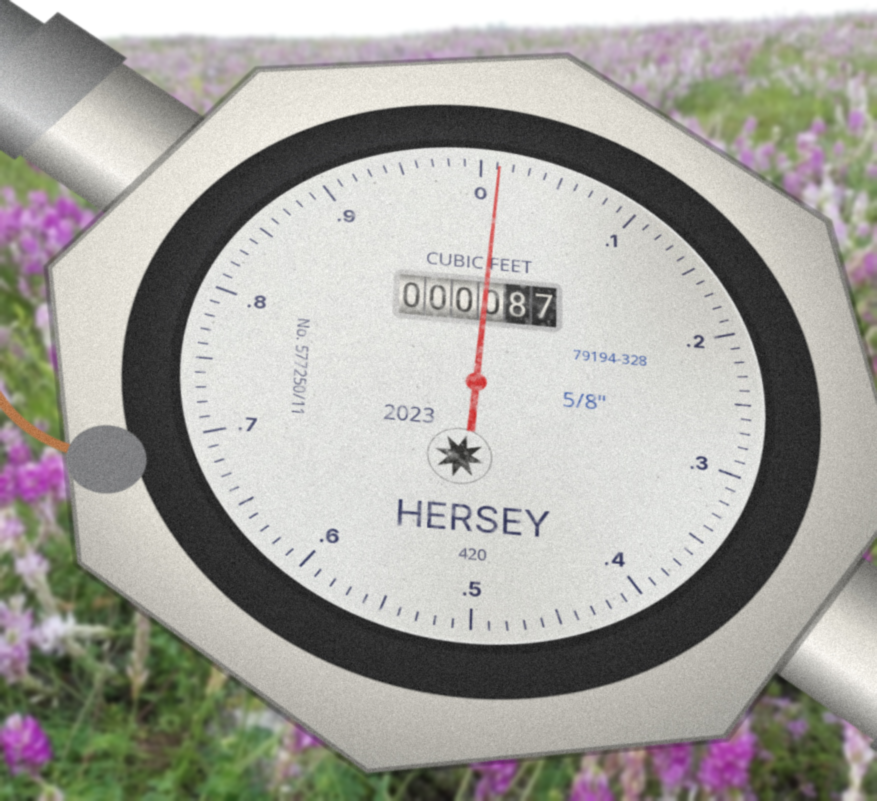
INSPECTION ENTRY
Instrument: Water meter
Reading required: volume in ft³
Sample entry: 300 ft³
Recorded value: 87.01 ft³
